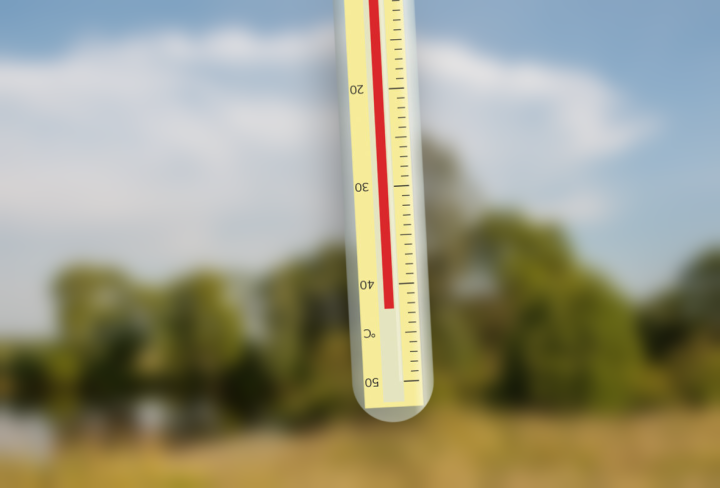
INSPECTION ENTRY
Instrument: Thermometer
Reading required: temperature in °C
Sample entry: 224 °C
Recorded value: 42.5 °C
